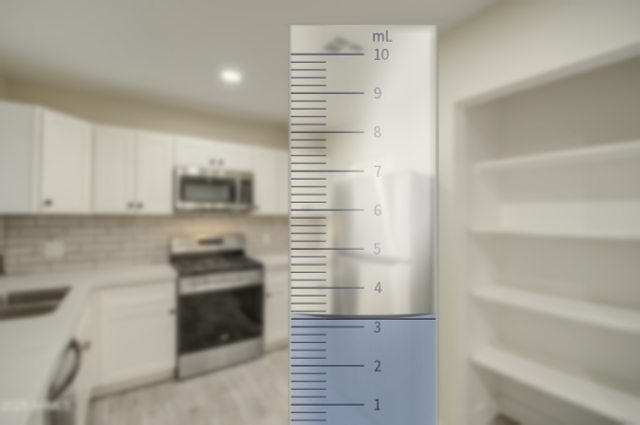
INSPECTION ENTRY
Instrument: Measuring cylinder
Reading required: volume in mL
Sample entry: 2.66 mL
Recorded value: 3.2 mL
